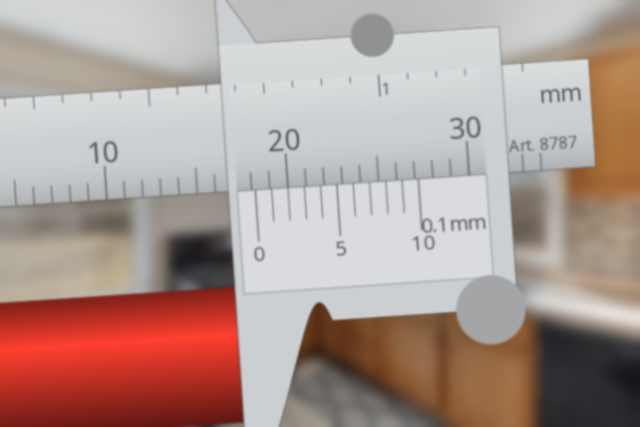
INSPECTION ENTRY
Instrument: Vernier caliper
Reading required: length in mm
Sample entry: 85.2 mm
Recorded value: 18.2 mm
